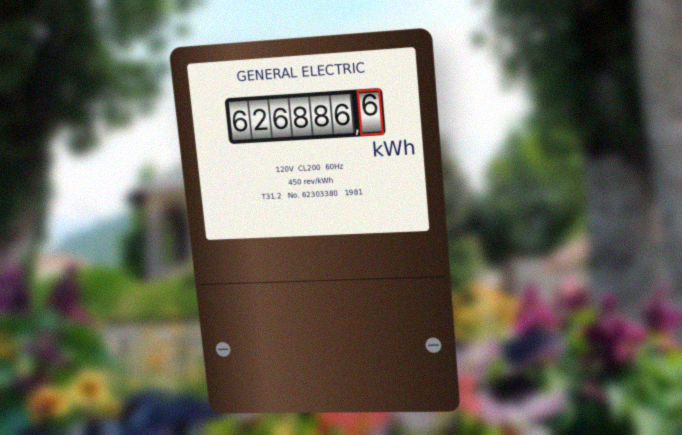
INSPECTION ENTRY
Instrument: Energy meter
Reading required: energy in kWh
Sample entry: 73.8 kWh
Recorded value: 626886.6 kWh
